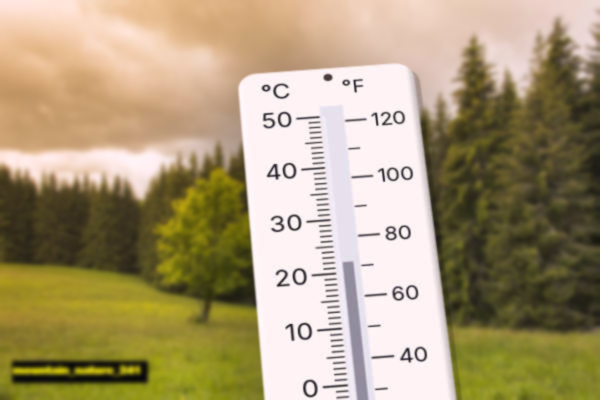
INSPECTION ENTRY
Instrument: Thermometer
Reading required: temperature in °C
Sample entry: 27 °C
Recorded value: 22 °C
